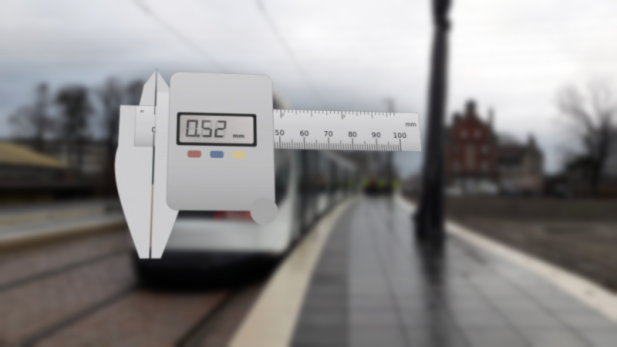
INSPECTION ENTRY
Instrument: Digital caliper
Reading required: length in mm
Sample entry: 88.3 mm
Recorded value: 0.52 mm
